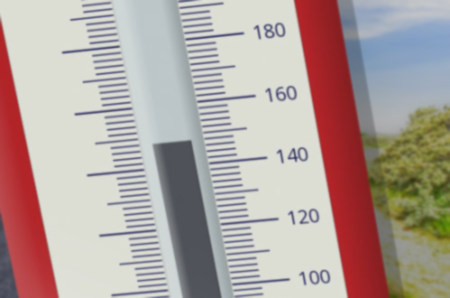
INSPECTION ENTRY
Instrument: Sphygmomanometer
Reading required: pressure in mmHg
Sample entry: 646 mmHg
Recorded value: 148 mmHg
